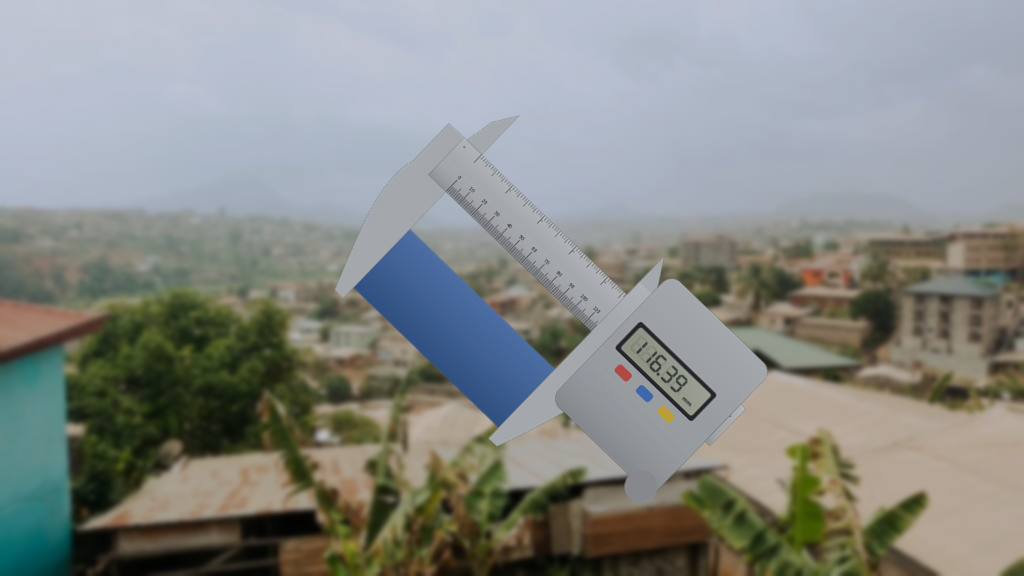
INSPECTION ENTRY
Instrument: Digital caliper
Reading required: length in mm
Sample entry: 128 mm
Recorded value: 116.39 mm
